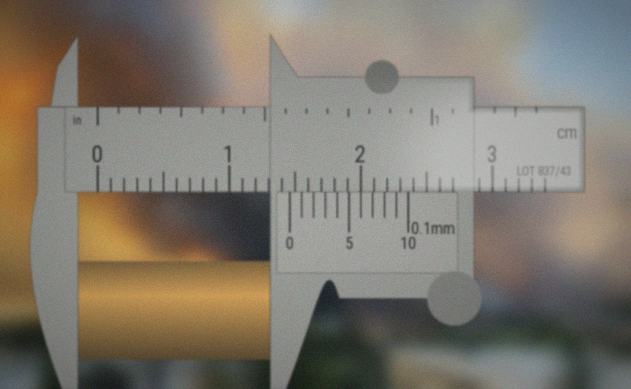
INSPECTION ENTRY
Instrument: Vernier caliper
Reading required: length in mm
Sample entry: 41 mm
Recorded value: 14.6 mm
